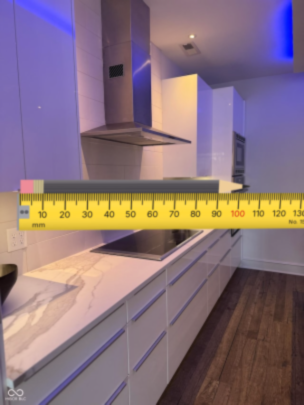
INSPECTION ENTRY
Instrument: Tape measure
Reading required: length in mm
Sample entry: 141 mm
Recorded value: 105 mm
